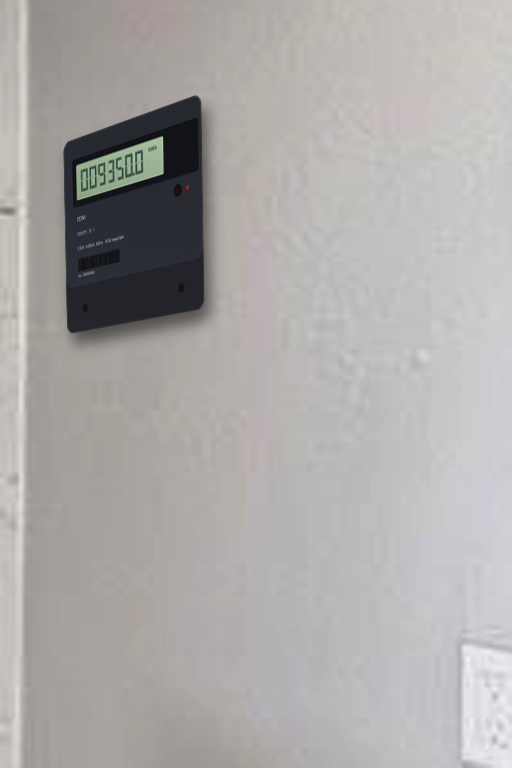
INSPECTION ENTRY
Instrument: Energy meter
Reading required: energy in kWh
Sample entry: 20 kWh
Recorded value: 9350.0 kWh
